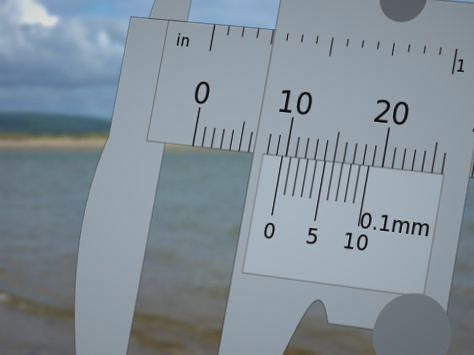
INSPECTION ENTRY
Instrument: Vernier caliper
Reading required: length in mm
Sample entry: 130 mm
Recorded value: 9.6 mm
